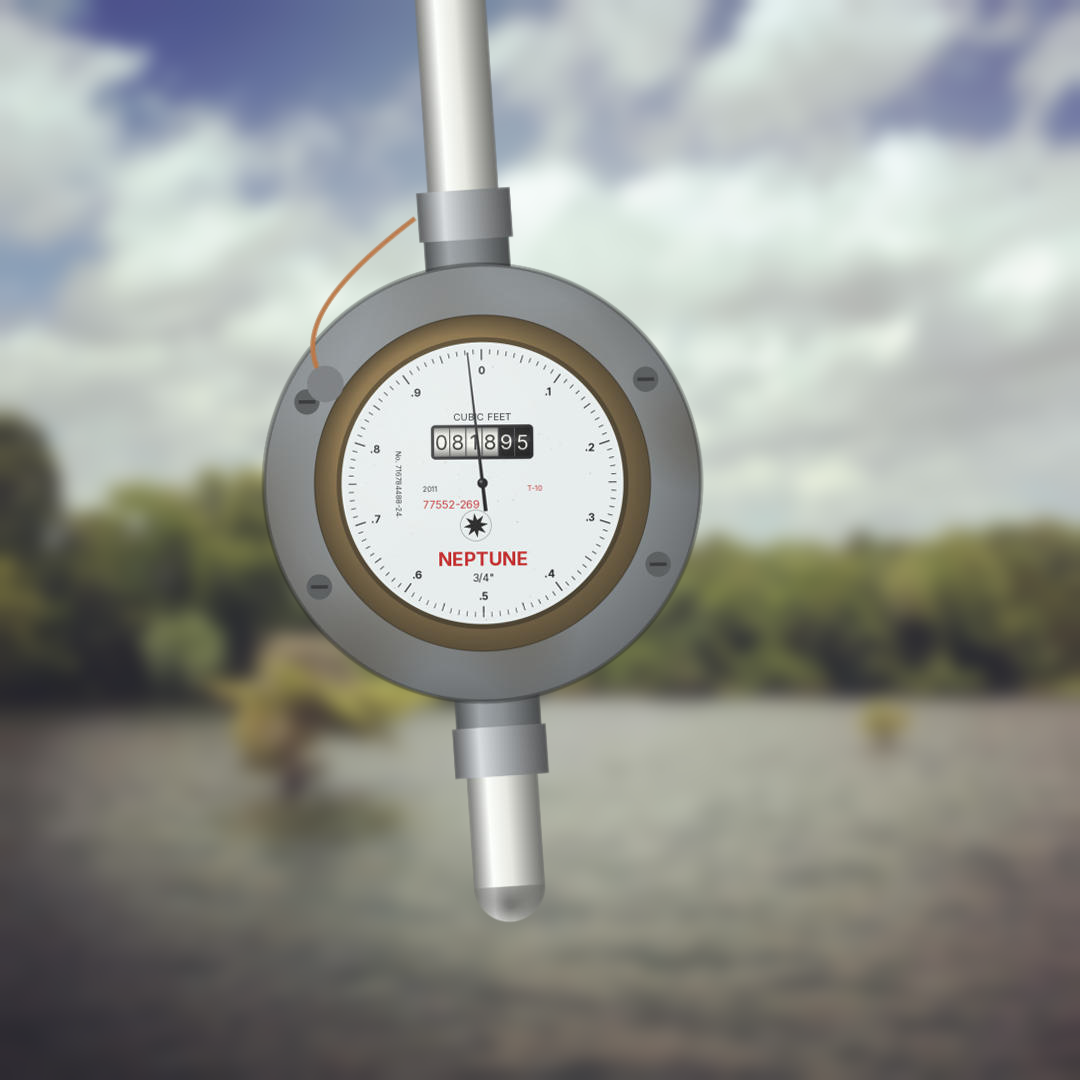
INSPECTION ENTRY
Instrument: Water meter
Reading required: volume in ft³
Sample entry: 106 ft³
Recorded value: 81894.98 ft³
